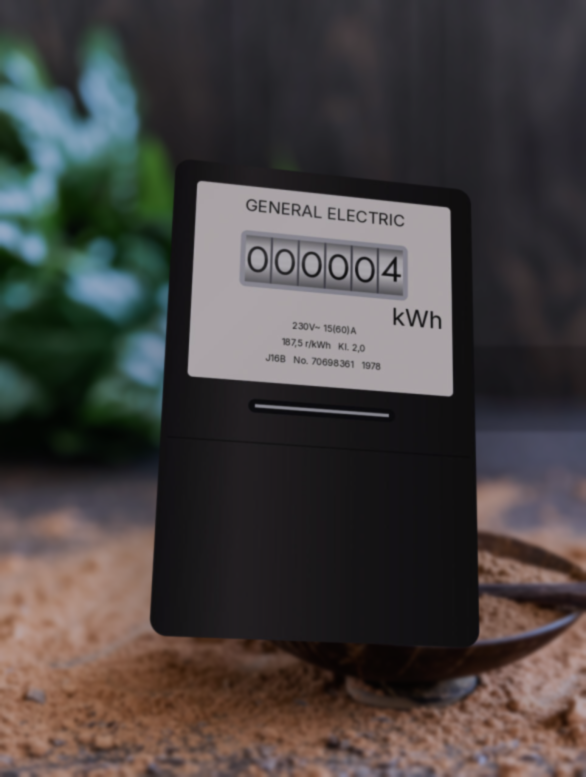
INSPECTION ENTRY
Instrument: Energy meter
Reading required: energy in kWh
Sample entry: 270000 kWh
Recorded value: 4 kWh
